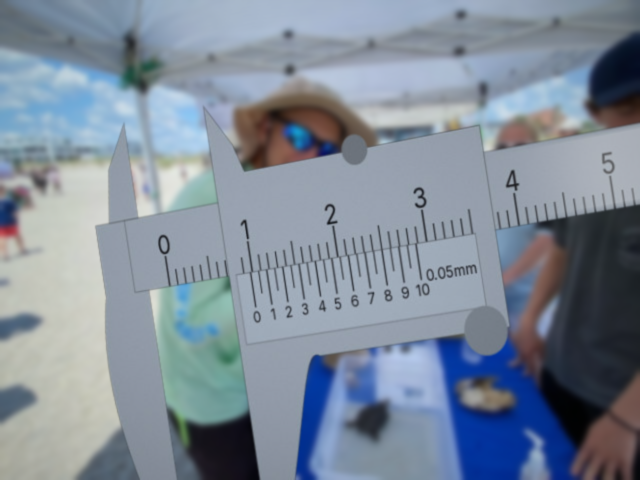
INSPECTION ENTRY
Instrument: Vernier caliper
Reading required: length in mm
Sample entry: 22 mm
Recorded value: 9.8 mm
